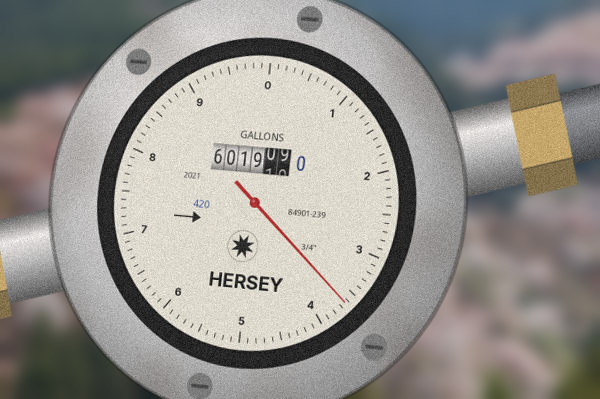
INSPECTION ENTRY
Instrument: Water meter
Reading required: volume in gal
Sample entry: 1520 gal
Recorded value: 6019093.6 gal
